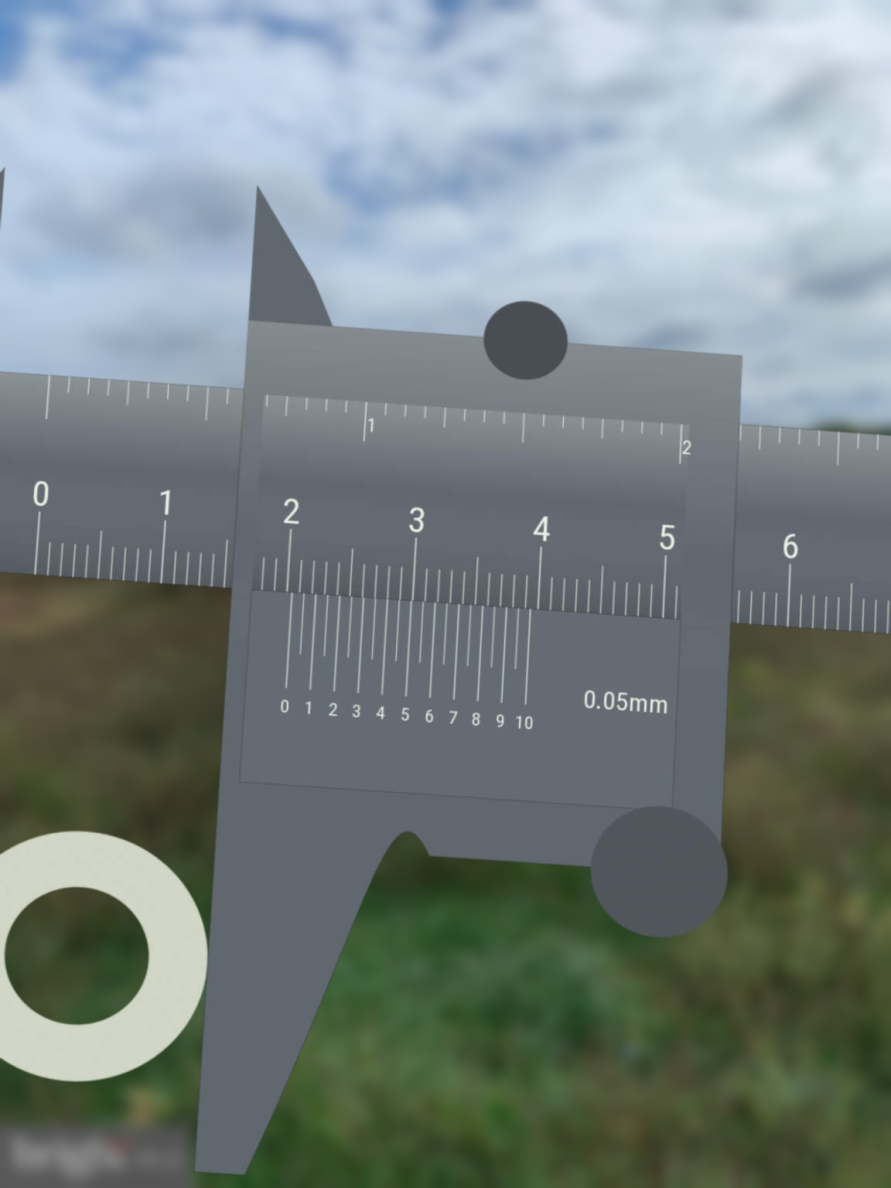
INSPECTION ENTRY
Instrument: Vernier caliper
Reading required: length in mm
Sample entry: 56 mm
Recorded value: 20.4 mm
